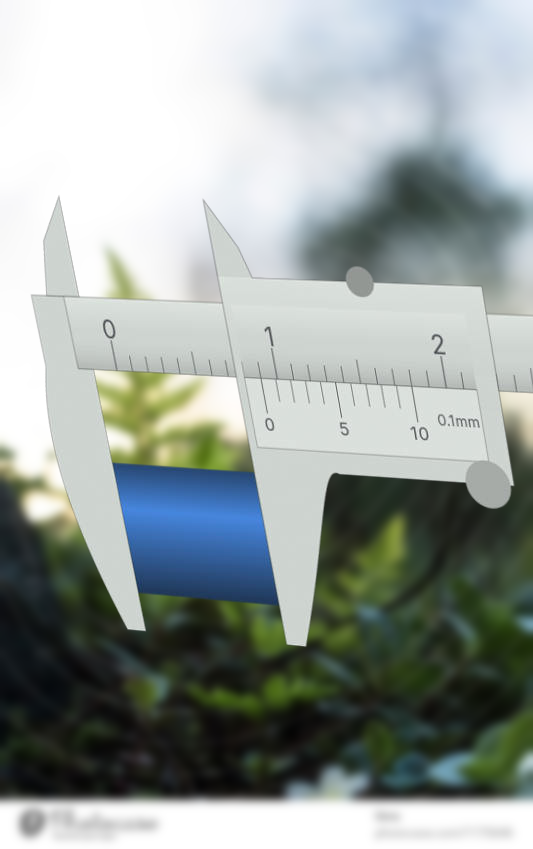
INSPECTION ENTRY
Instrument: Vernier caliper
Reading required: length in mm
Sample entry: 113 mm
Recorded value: 9.0 mm
